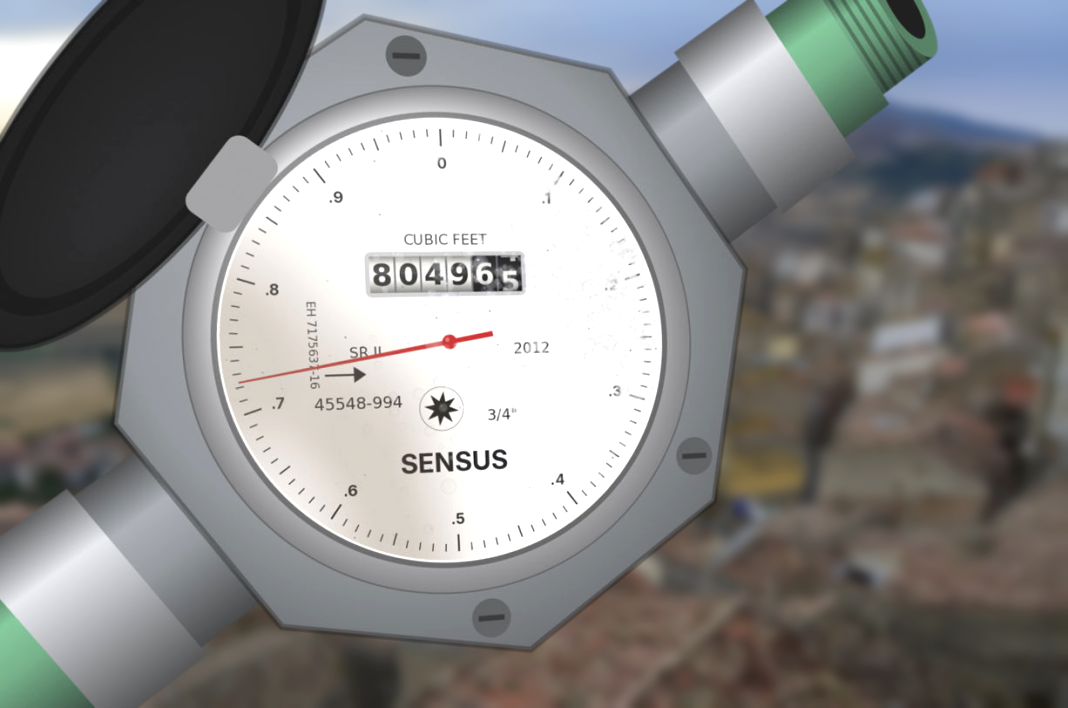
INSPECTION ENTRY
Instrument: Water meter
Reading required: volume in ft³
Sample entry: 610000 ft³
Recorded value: 804964.72 ft³
